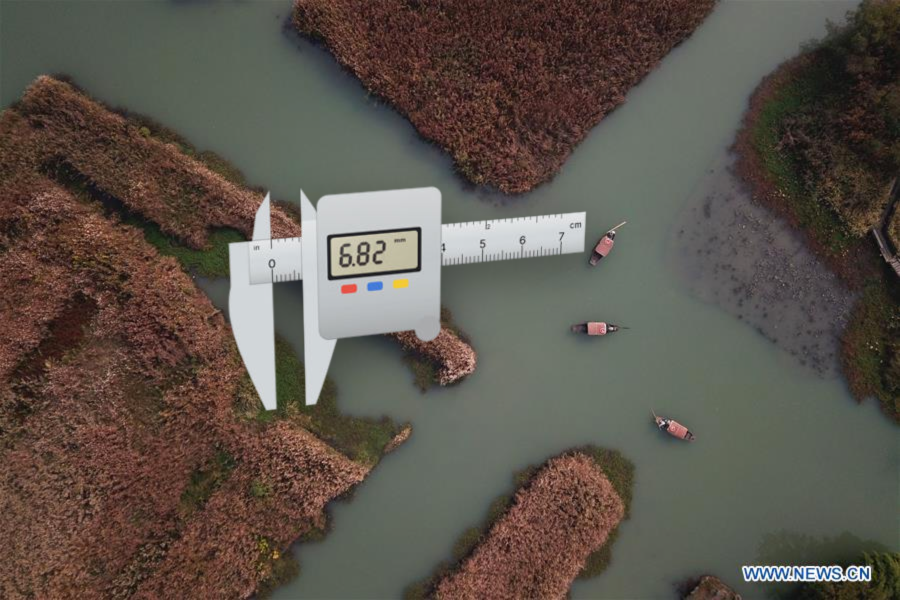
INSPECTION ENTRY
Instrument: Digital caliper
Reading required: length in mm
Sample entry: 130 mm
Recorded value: 6.82 mm
